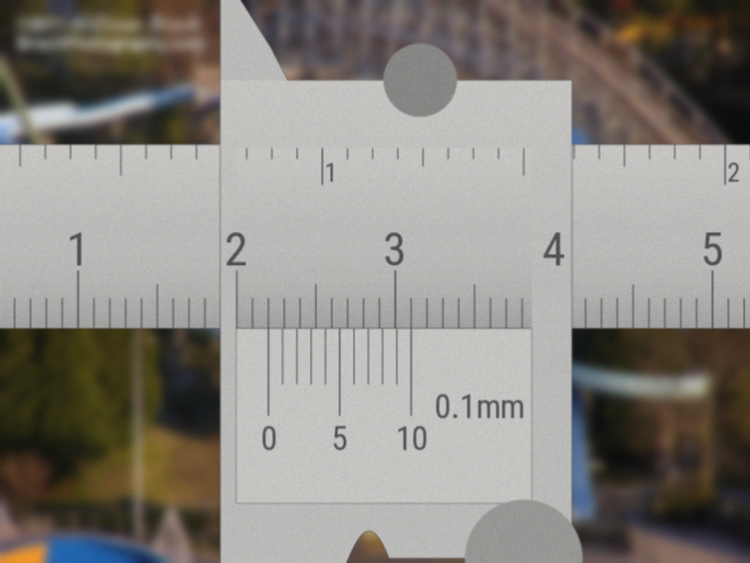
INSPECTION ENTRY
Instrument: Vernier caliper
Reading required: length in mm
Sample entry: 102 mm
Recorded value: 22.0 mm
